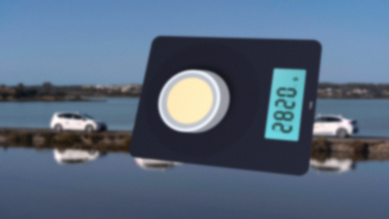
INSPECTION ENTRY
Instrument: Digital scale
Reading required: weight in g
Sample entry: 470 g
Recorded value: 2820 g
